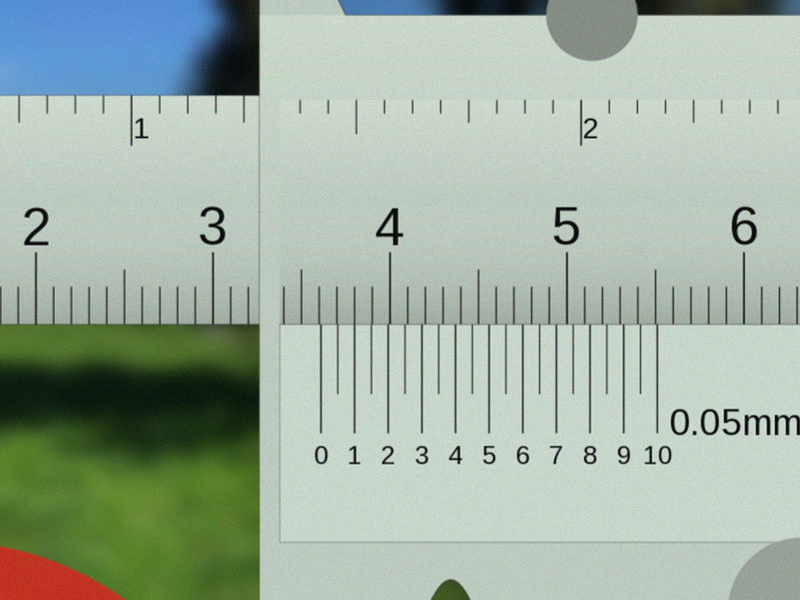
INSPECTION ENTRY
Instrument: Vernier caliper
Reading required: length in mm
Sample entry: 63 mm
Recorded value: 36.1 mm
